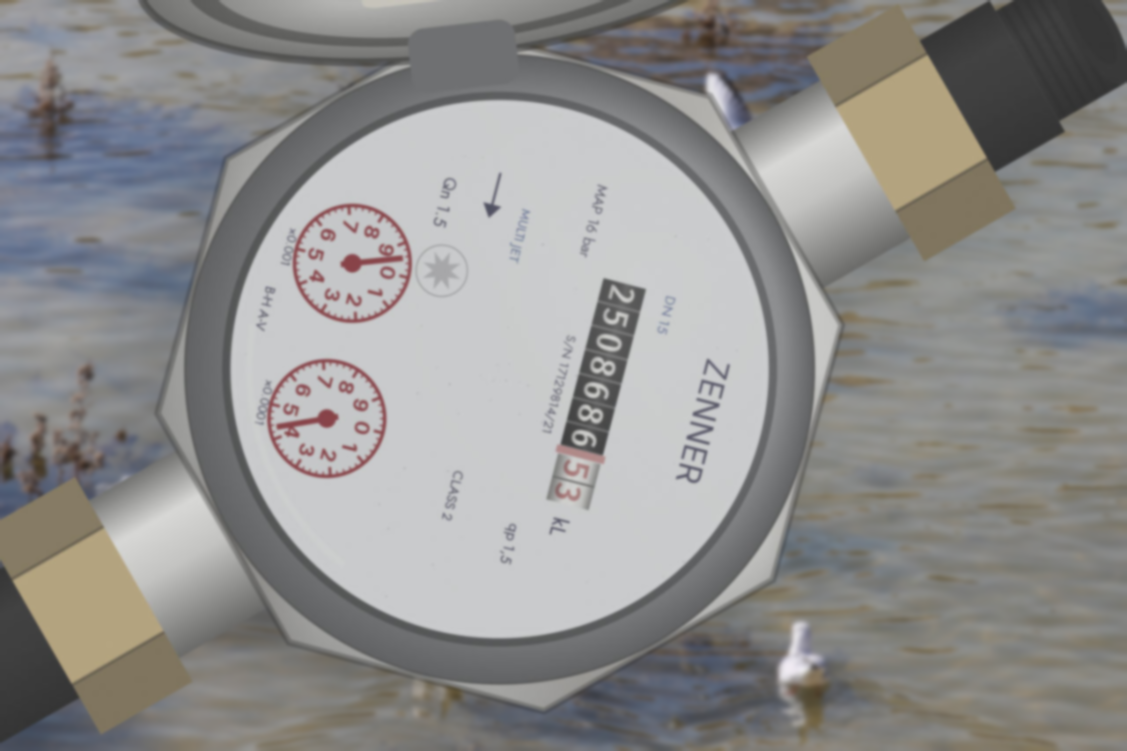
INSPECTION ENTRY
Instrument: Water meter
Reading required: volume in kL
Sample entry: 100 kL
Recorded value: 2508686.5294 kL
